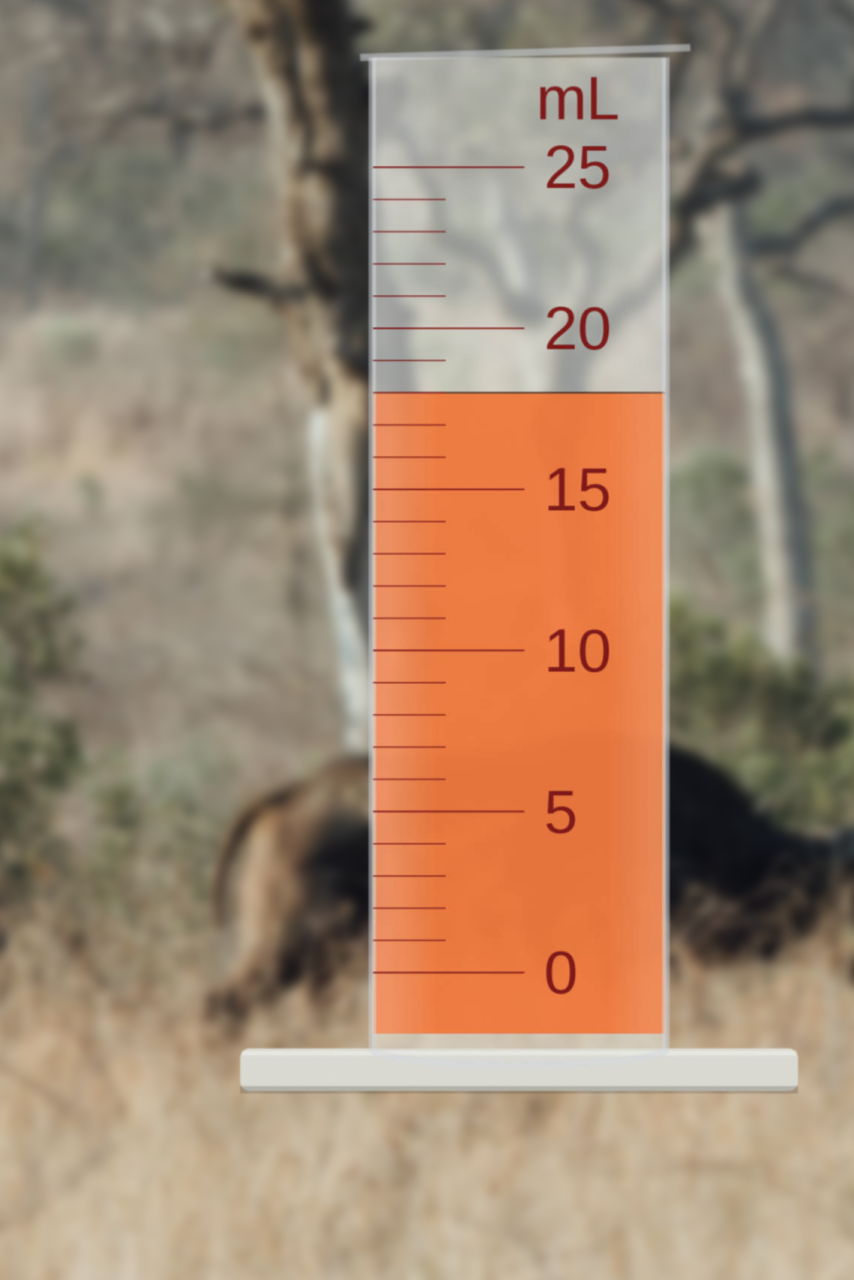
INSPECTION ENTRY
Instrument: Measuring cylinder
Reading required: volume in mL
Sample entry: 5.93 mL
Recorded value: 18 mL
